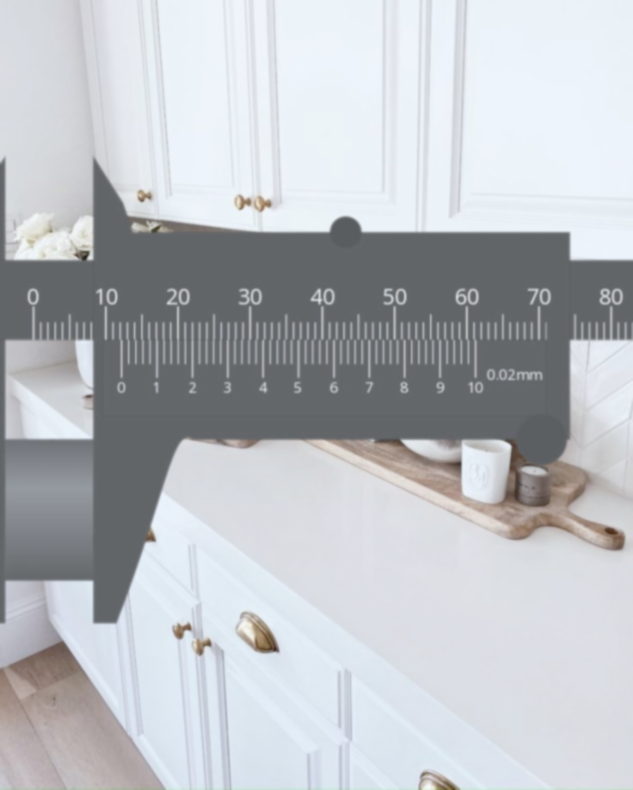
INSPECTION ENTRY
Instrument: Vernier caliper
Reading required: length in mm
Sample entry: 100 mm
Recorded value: 12.2 mm
